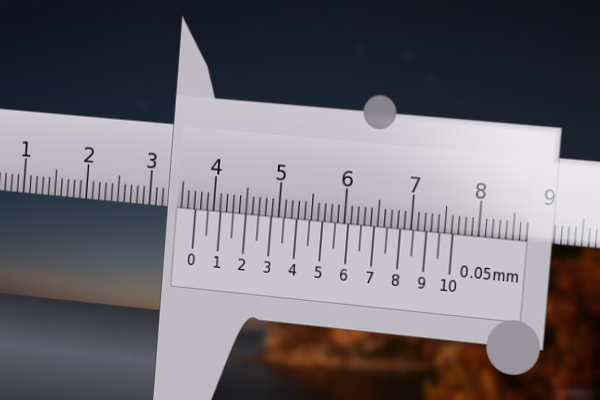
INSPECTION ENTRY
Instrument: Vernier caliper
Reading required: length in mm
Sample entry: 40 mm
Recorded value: 37.2 mm
